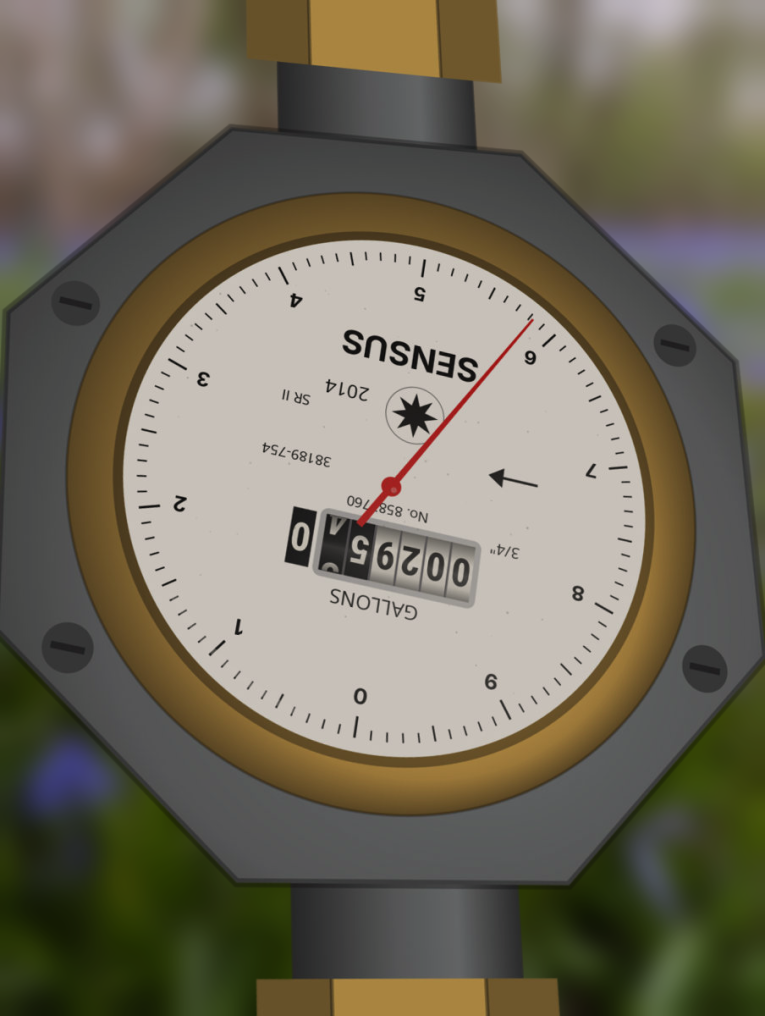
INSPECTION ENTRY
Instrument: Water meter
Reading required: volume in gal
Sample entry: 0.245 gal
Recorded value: 29535.8 gal
